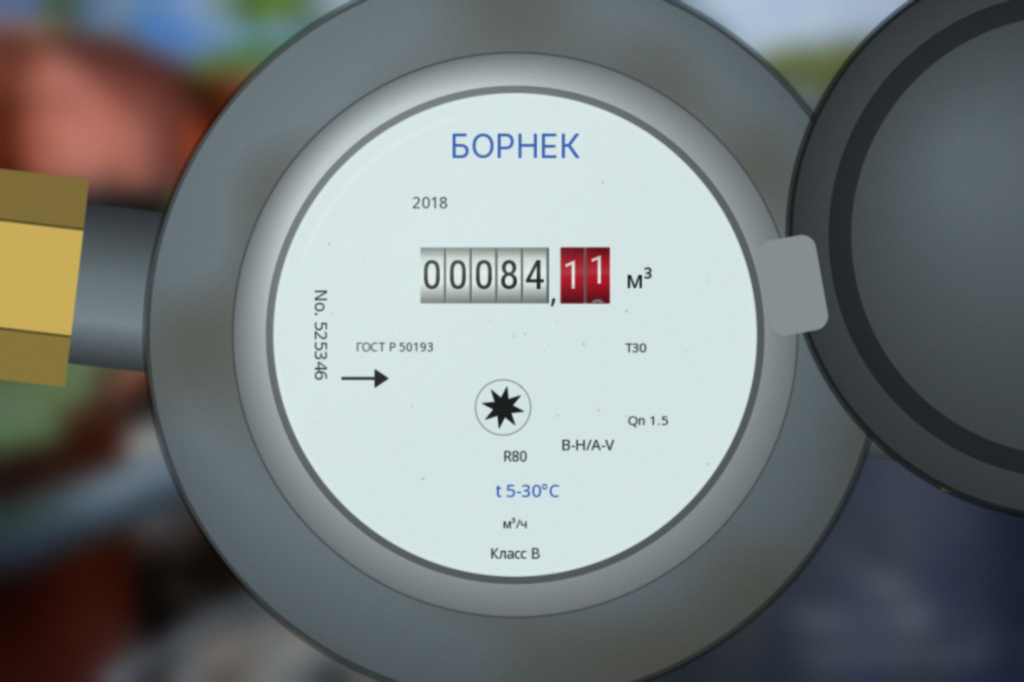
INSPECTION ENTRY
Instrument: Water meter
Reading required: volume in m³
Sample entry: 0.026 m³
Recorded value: 84.11 m³
